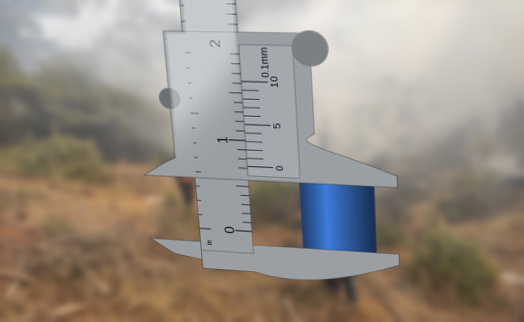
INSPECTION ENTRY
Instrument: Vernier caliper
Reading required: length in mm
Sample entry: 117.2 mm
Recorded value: 7.2 mm
